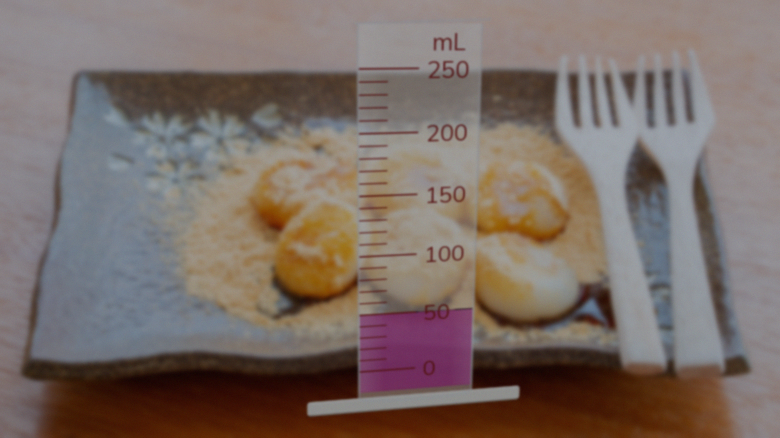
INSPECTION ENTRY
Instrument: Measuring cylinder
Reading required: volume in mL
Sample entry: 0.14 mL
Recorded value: 50 mL
